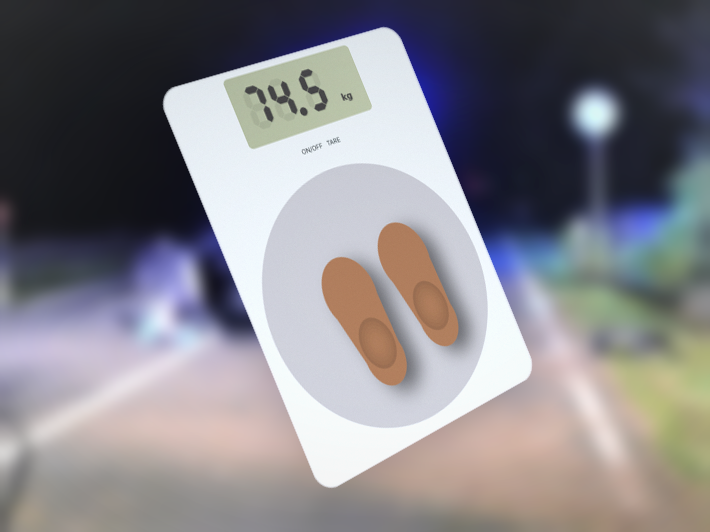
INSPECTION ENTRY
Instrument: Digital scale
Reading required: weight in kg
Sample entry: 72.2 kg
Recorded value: 74.5 kg
